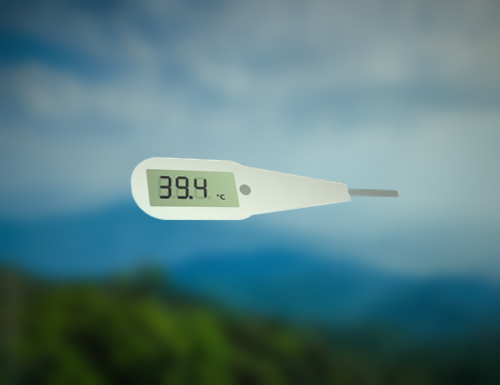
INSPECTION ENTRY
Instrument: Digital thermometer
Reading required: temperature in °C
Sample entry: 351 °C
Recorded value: 39.4 °C
